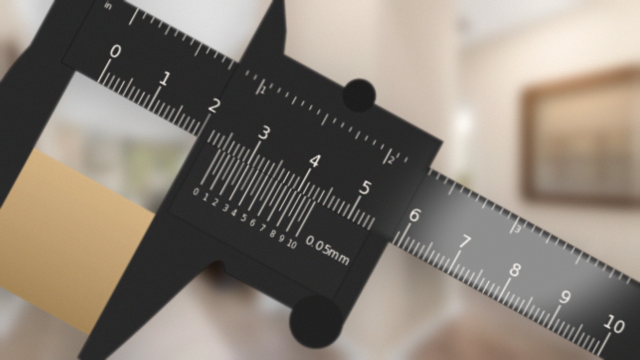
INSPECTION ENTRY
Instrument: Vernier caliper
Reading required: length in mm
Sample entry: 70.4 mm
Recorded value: 24.5 mm
